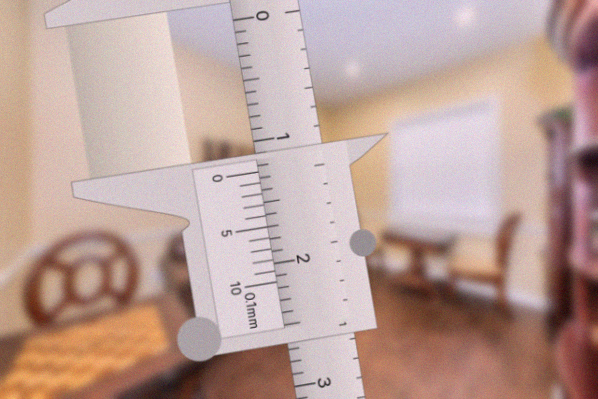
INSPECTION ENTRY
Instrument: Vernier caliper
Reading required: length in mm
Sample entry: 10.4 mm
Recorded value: 12.5 mm
